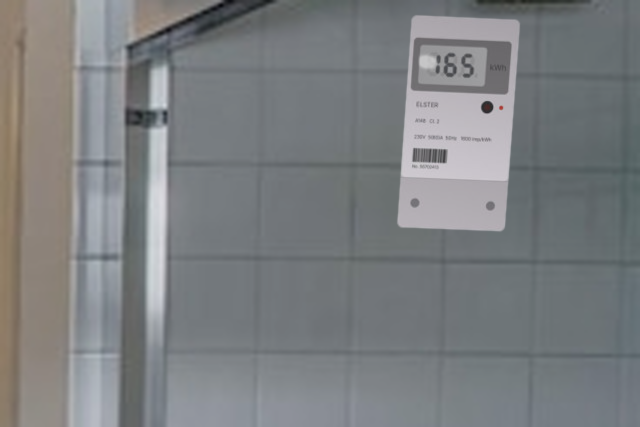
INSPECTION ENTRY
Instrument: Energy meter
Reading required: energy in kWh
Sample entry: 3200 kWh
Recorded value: 165 kWh
